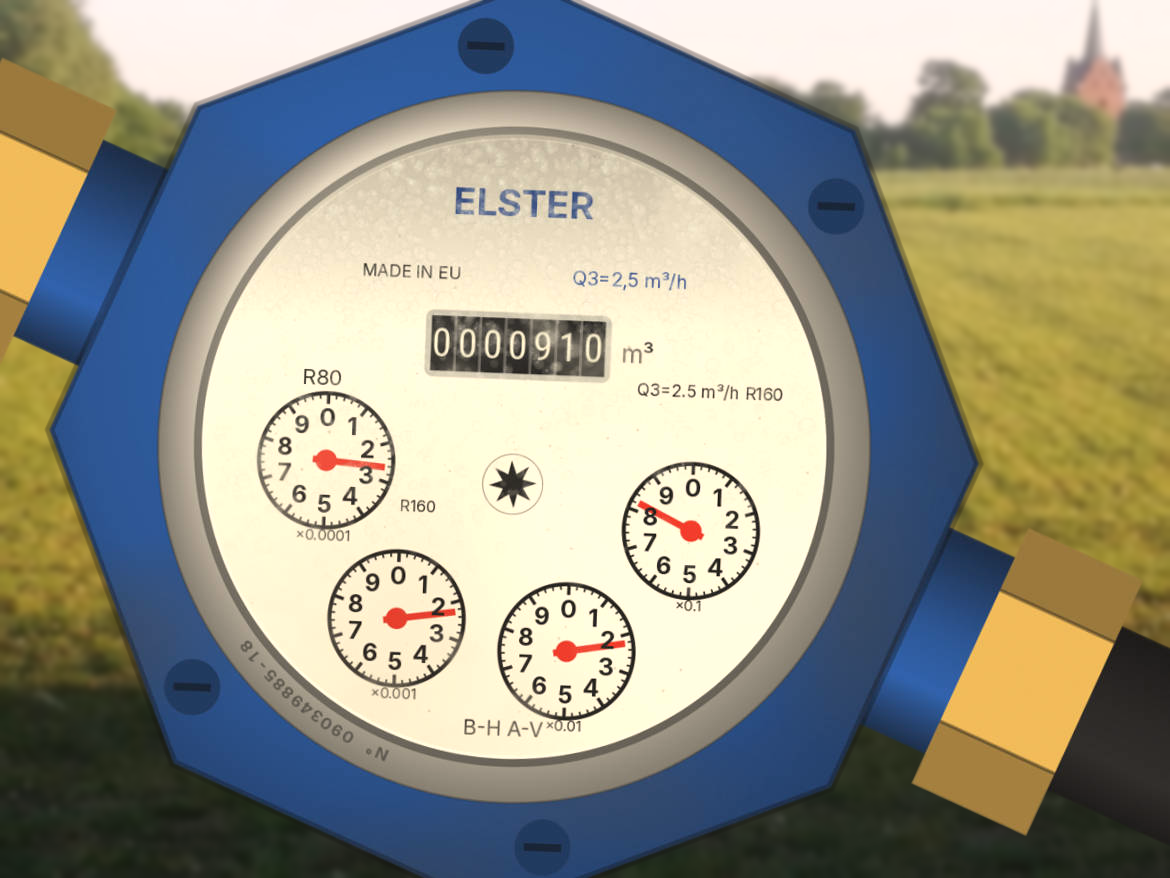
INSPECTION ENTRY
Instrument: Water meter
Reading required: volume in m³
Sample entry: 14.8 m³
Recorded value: 910.8222 m³
